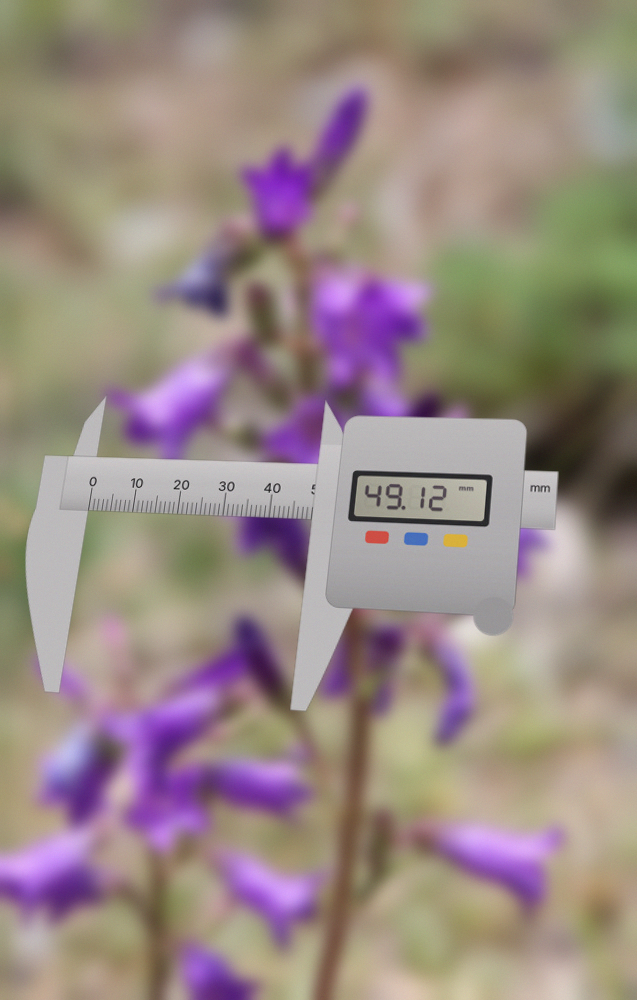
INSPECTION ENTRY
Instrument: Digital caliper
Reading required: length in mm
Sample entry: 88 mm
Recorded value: 49.12 mm
